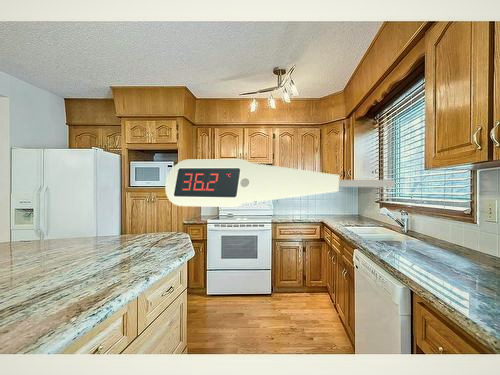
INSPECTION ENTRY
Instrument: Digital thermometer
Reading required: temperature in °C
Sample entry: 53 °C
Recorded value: 36.2 °C
